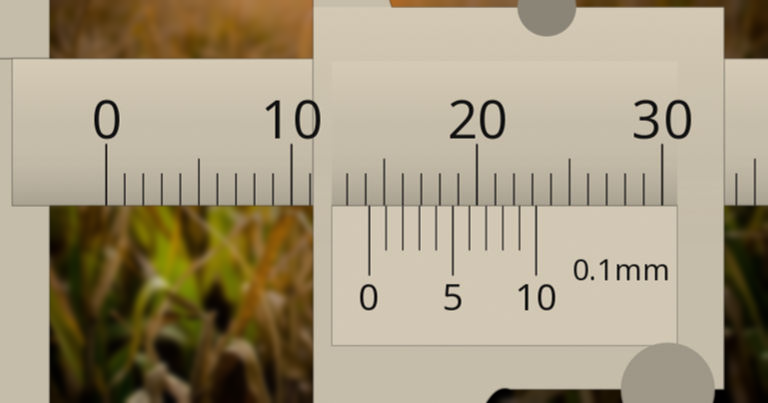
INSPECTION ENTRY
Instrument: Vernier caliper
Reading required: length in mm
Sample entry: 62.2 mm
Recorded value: 14.2 mm
